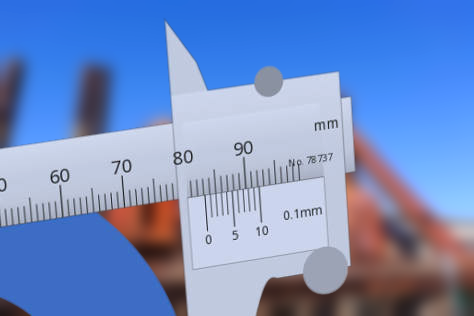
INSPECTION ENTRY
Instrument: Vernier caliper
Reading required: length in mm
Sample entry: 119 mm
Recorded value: 83.2 mm
